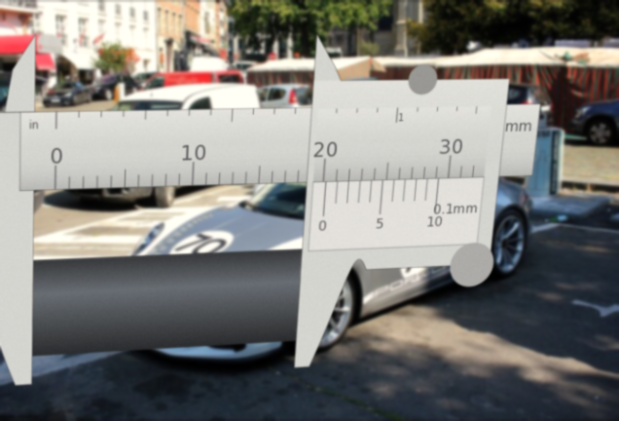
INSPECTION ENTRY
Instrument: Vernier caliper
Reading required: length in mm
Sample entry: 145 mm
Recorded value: 20.2 mm
